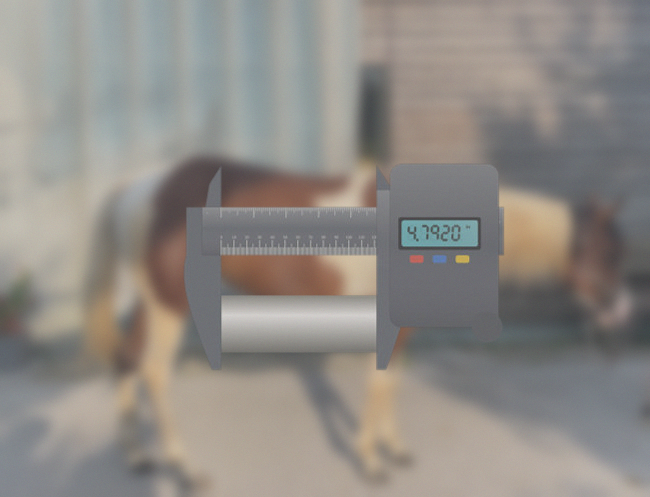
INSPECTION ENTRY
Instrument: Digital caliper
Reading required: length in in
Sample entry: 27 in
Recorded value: 4.7920 in
